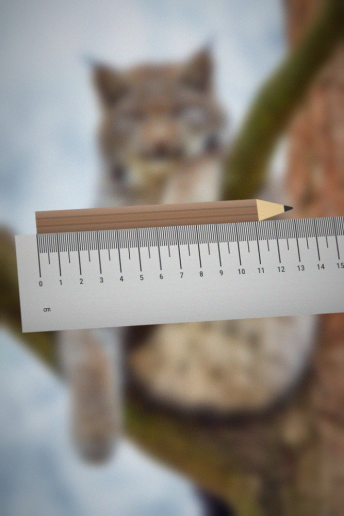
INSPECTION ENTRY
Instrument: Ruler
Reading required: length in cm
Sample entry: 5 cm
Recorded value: 13 cm
